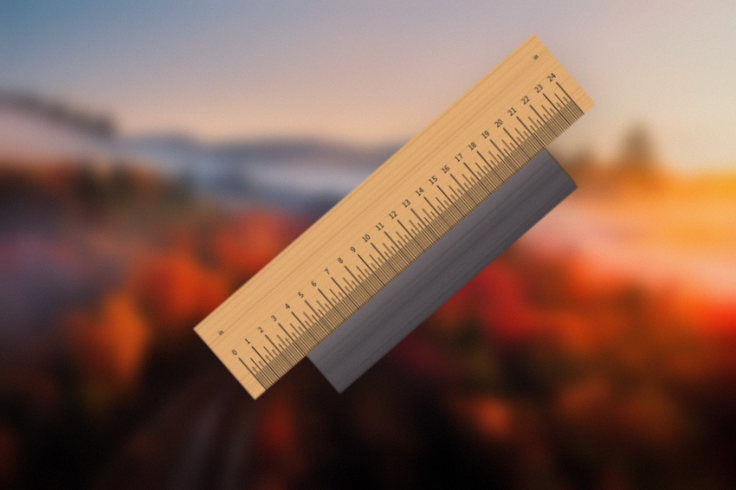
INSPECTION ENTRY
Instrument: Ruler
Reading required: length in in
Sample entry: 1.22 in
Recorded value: 18 in
